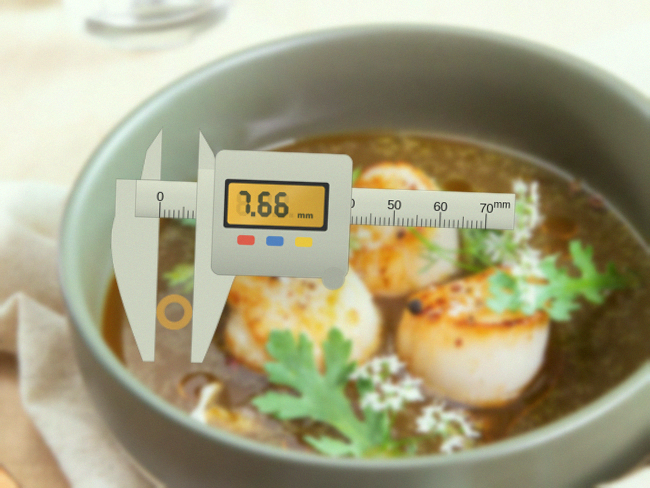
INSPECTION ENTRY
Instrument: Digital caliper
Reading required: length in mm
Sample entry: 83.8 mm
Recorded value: 7.66 mm
